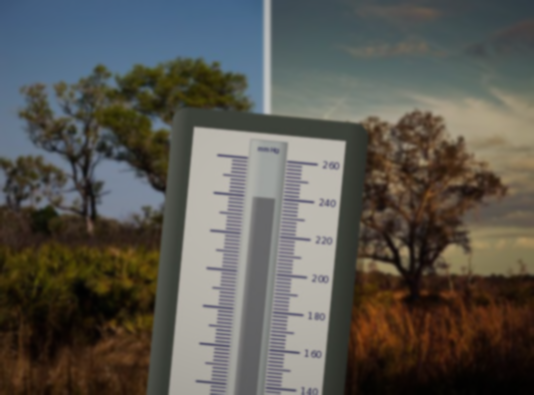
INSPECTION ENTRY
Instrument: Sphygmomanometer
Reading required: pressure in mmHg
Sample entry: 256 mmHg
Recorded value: 240 mmHg
